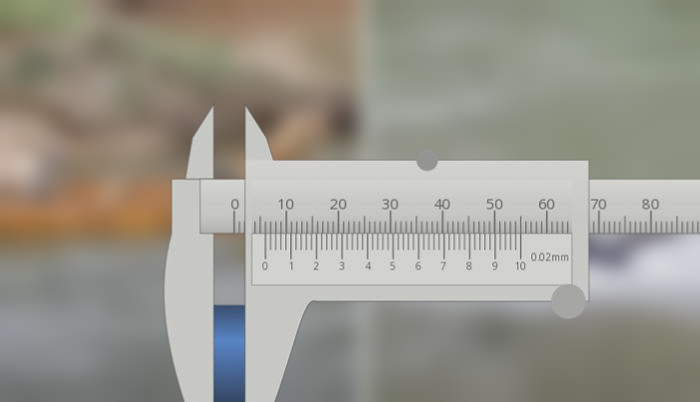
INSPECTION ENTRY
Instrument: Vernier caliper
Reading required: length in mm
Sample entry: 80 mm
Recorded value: 6.0 mm
